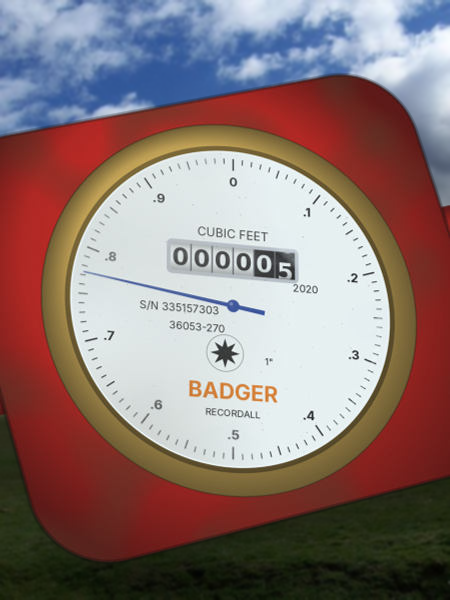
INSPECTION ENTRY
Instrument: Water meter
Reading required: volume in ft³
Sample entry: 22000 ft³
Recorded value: 4.77 ft³
